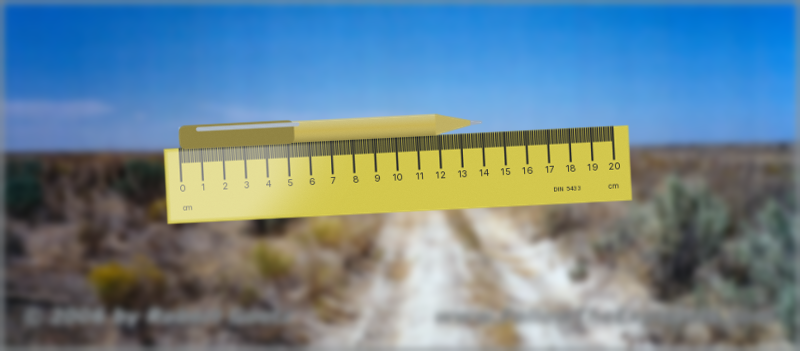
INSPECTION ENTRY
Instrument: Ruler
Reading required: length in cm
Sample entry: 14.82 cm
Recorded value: 14 cm
